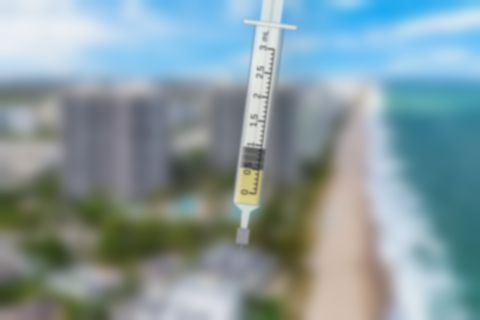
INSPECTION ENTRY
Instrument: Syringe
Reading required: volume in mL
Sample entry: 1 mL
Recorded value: 0.5 mL
